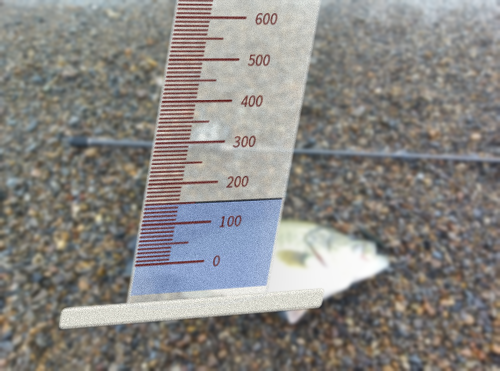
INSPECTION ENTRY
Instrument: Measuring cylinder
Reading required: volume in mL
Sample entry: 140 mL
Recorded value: 150 mL
